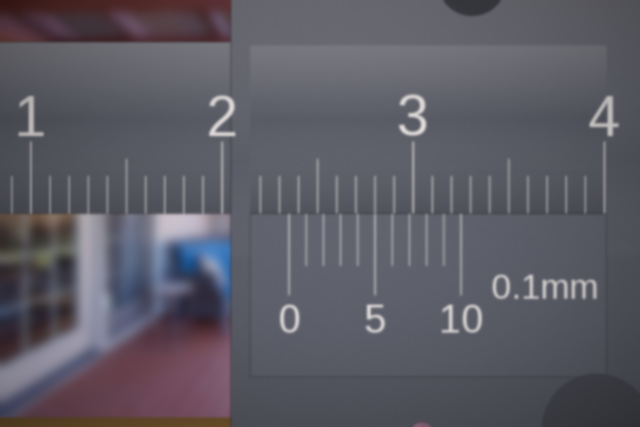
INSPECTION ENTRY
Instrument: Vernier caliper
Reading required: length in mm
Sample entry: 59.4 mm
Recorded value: 23.5 mm
